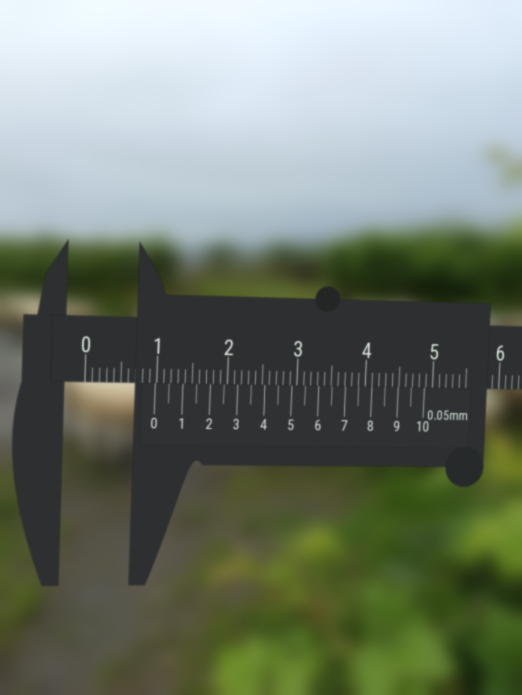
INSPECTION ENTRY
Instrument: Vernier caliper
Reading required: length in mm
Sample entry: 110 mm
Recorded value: 9.8 mm
